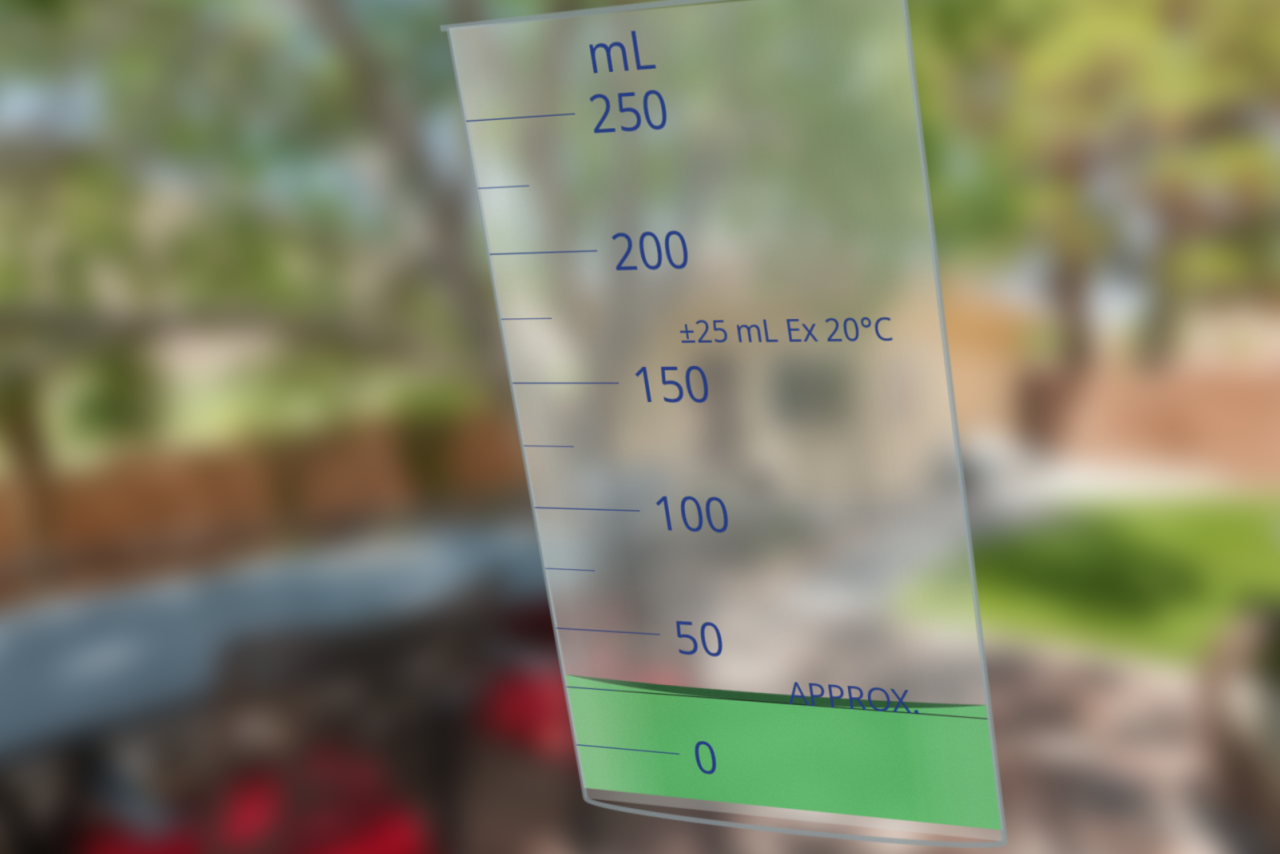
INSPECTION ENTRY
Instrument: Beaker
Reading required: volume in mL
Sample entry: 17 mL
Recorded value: 25 mL
